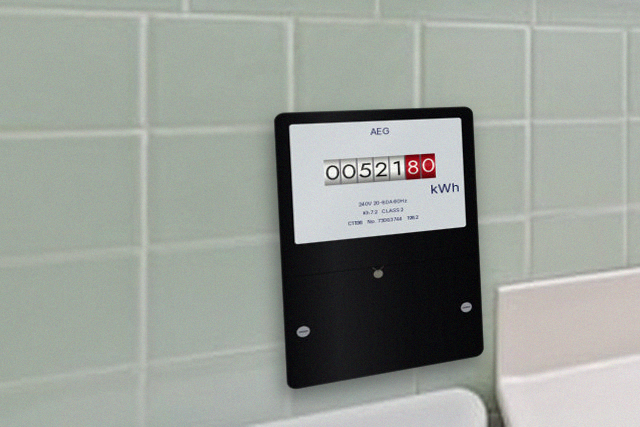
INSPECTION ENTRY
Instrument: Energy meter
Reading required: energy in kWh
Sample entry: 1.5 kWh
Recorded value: 521.80 kWh
